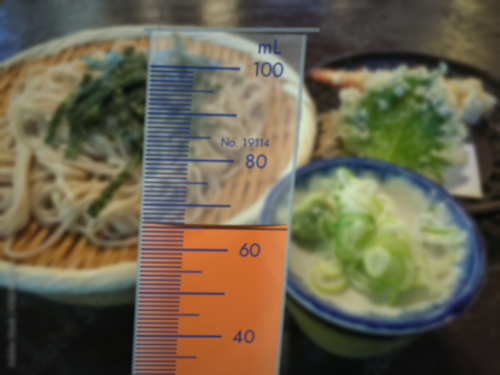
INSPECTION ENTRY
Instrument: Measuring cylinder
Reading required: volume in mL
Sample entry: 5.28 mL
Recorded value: 65 mL
